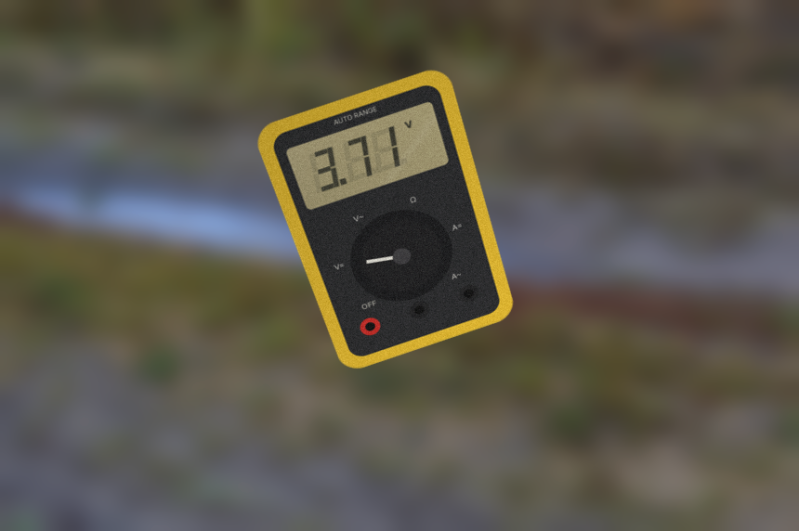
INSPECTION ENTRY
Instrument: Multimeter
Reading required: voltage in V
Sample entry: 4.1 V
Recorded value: 3.71 V
